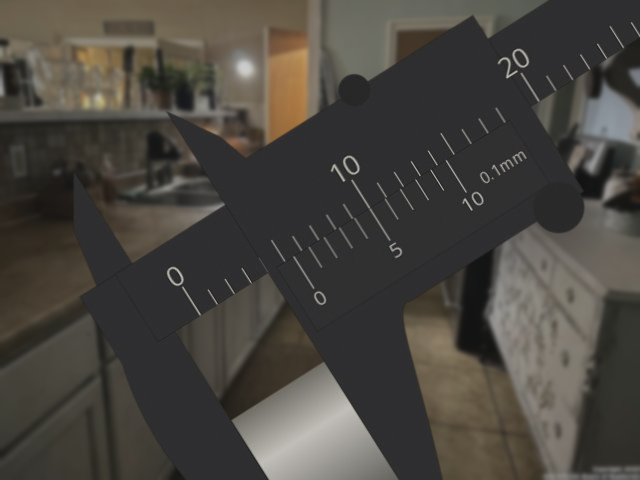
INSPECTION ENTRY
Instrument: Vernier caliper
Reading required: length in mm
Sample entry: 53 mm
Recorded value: 5.5 mm
